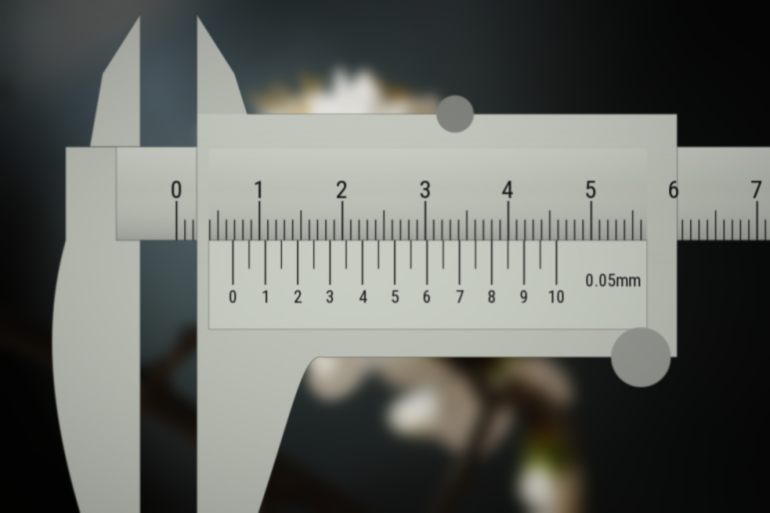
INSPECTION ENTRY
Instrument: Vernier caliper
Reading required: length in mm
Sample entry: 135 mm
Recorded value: 6.8 mm
